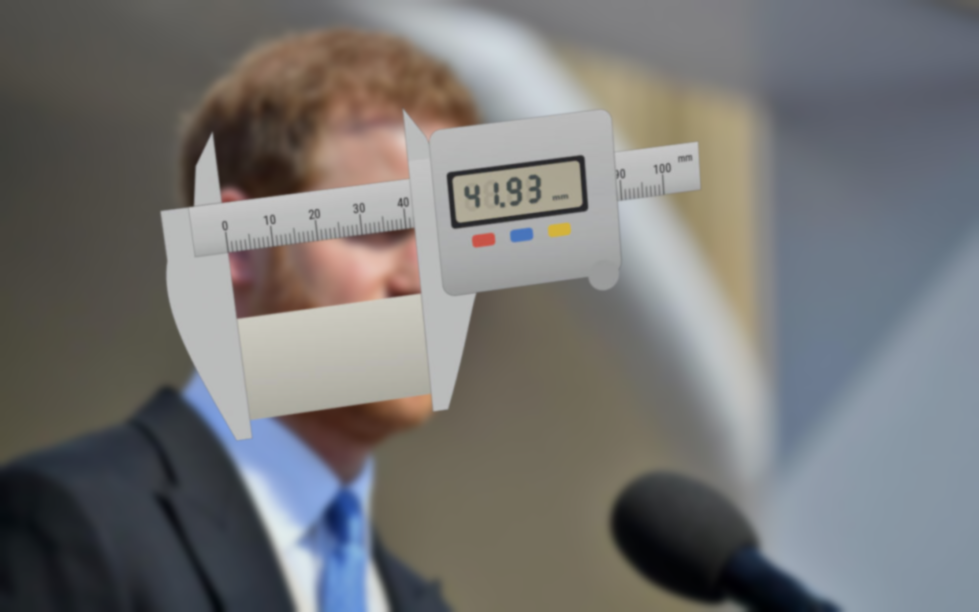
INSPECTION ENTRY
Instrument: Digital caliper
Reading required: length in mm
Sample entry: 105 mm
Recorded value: 41.93 mm
